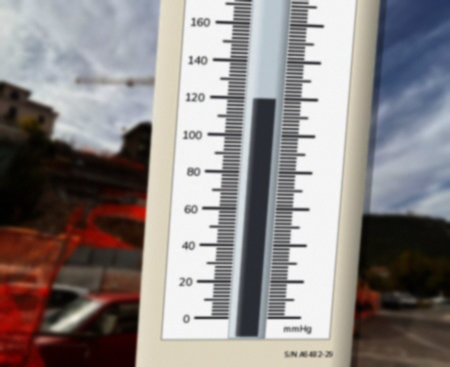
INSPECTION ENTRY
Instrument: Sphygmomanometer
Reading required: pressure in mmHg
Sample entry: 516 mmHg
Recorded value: 120 mmHg
